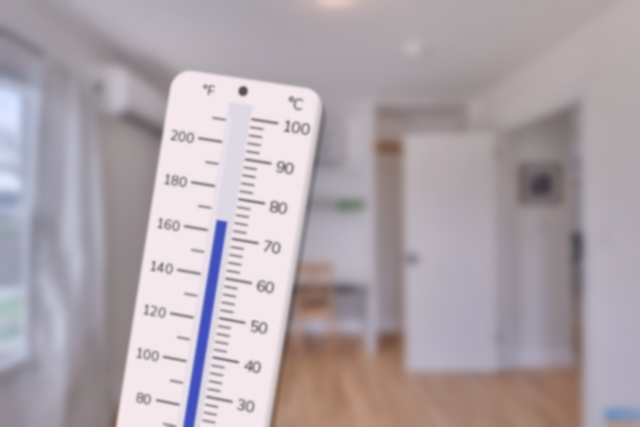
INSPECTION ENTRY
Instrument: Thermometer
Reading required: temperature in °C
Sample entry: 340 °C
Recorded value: 74 °C
